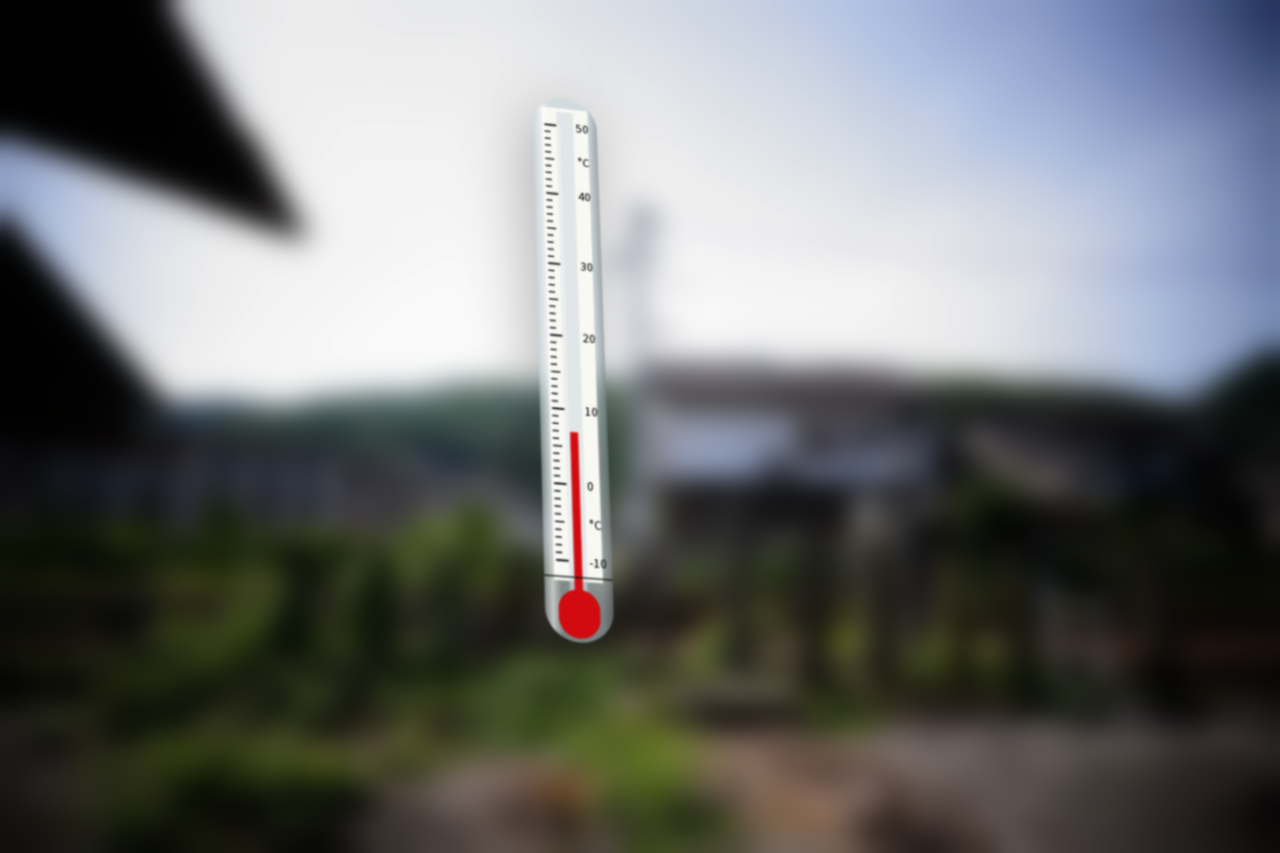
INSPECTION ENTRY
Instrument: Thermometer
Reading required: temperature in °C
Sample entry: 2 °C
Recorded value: 7 °C
